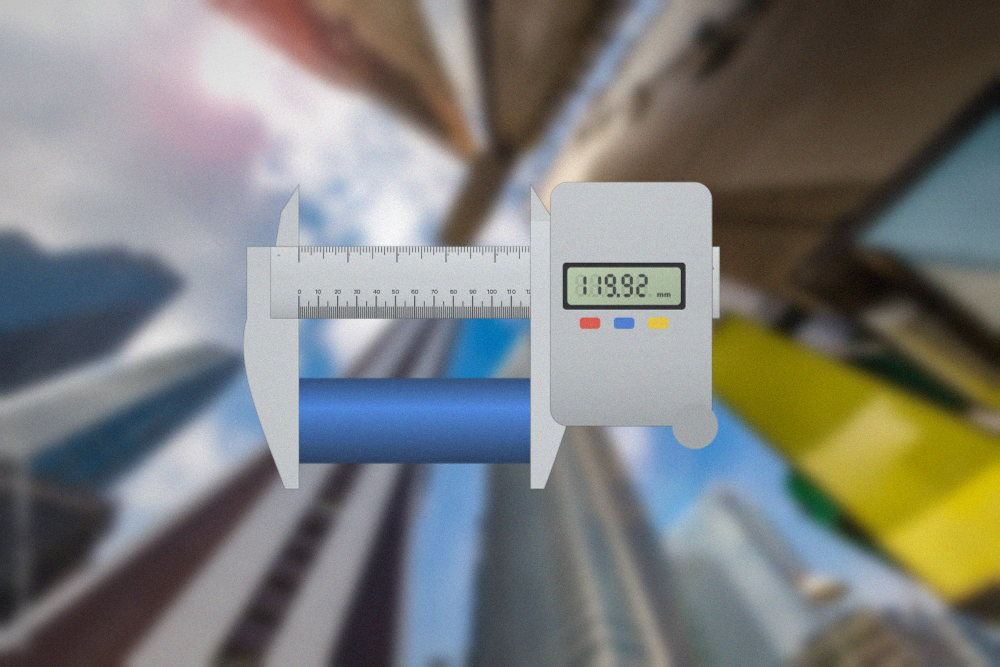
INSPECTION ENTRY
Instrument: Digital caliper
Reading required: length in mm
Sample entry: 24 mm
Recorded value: 119.92 mm
